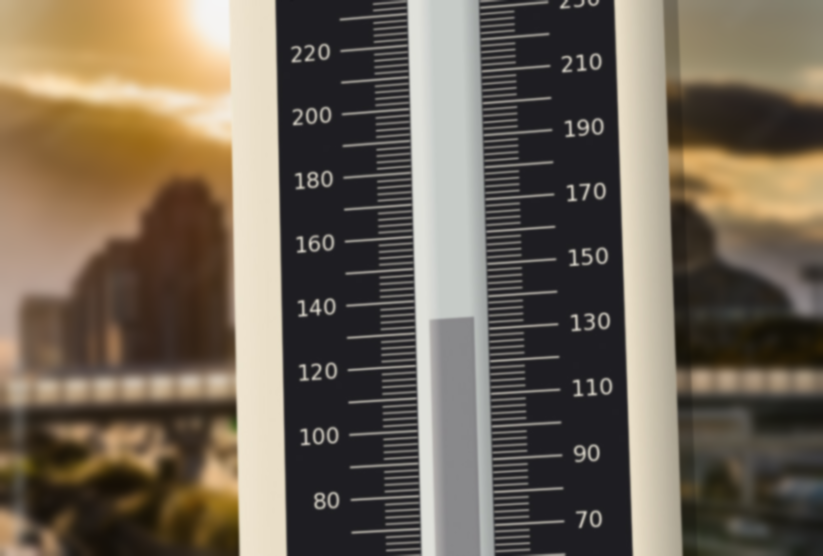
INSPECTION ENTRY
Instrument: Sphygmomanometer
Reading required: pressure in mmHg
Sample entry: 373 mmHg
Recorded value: 134 mmHg
